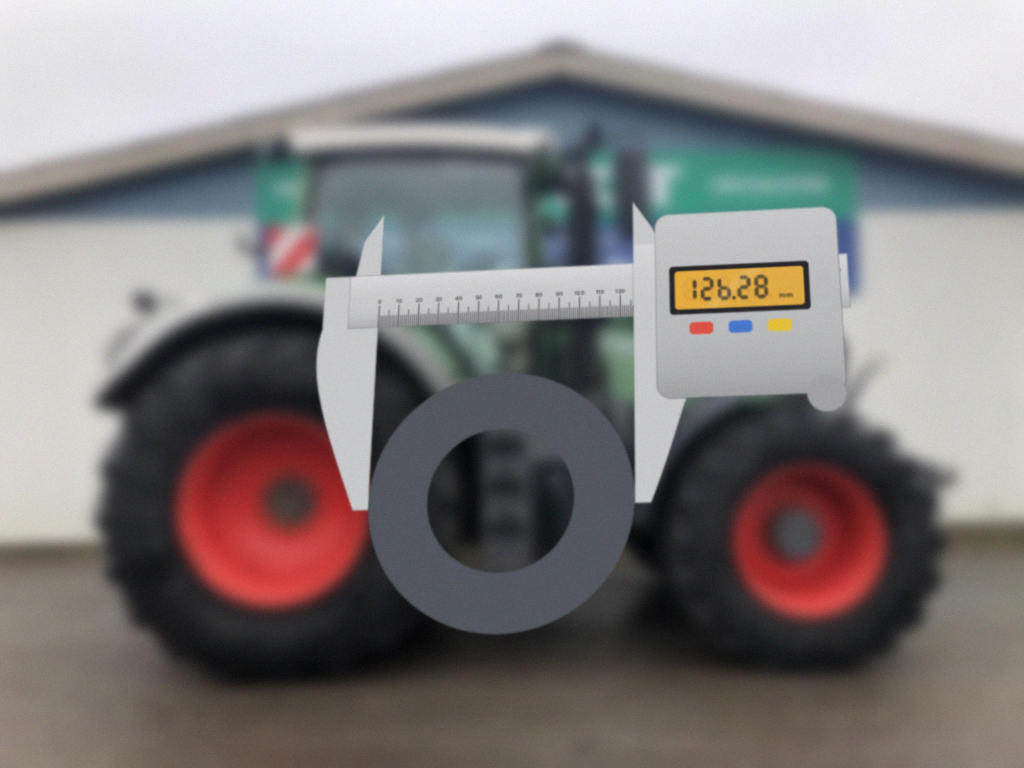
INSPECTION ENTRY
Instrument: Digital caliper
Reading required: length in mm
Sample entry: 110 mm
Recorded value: 126.28 mm
